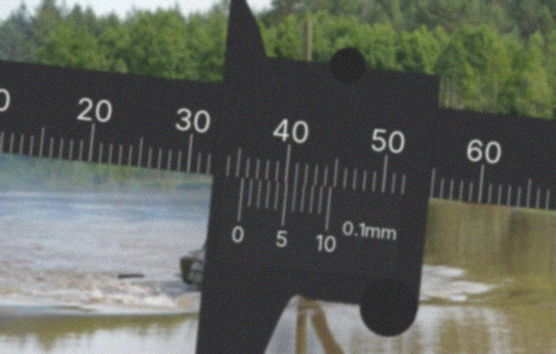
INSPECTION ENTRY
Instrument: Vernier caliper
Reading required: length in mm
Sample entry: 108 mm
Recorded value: 35.6 mm
